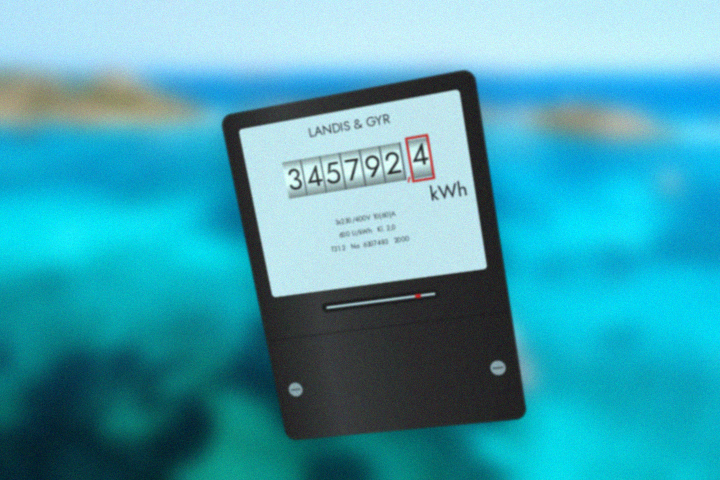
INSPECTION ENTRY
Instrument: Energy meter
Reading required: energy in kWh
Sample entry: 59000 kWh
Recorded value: 345792.4 kWh
